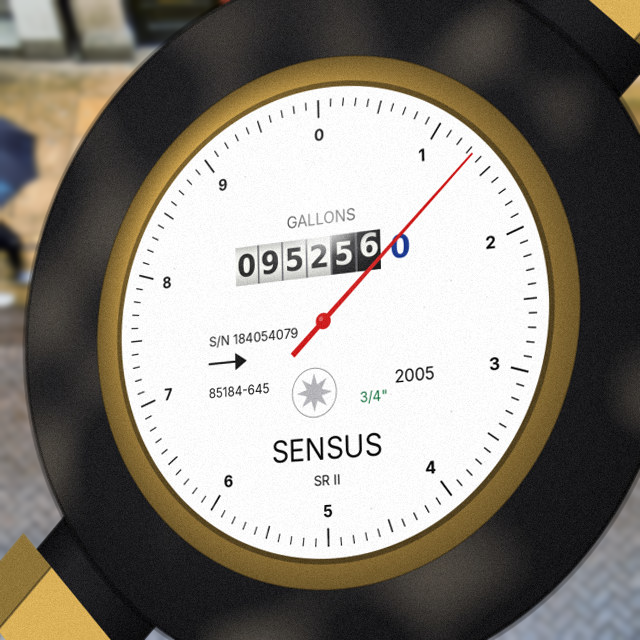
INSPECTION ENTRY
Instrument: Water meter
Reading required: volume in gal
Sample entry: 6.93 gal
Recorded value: 952561.3 gal
